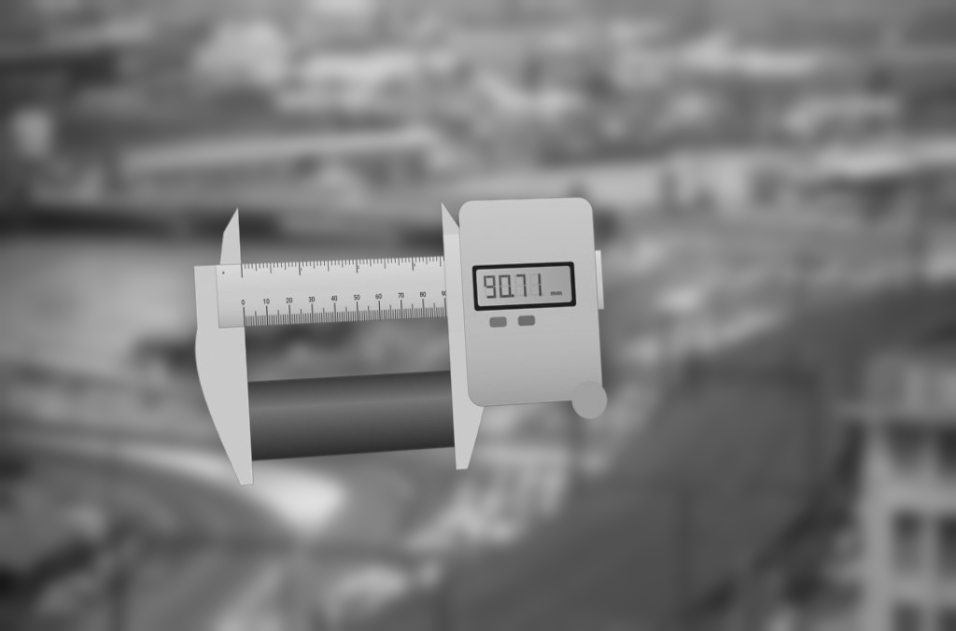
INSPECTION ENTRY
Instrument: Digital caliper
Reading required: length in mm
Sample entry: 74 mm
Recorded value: 90.71 mm
